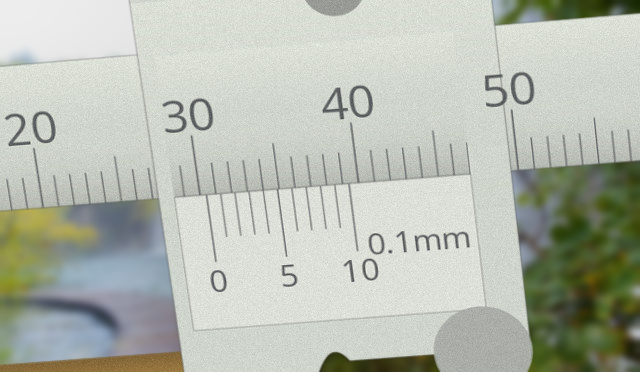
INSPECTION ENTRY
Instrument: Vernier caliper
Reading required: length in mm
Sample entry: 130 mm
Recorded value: 30.4 mm
